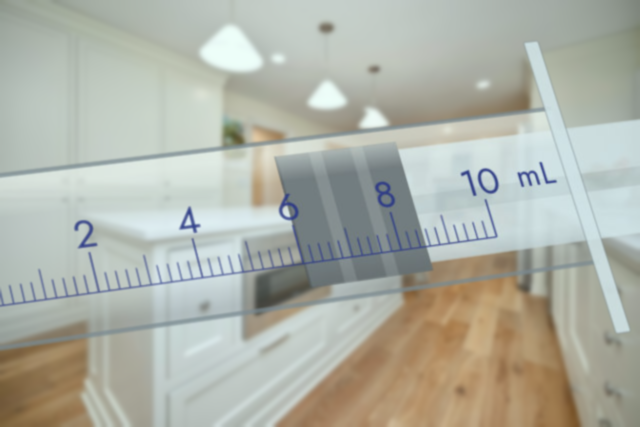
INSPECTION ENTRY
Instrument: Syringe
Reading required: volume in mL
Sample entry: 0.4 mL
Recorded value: 6 mL
